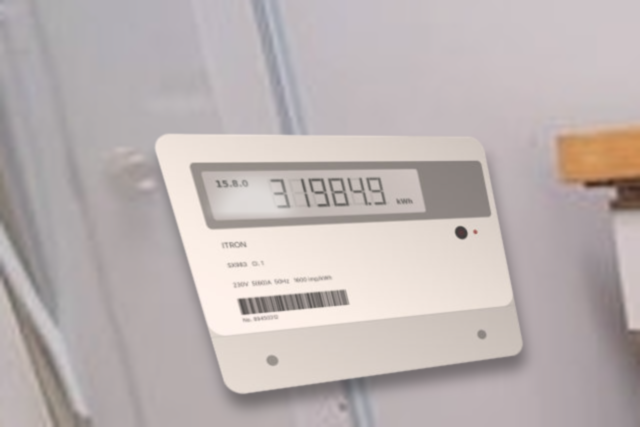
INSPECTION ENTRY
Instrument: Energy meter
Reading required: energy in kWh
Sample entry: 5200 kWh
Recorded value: 31984.9 kWh
